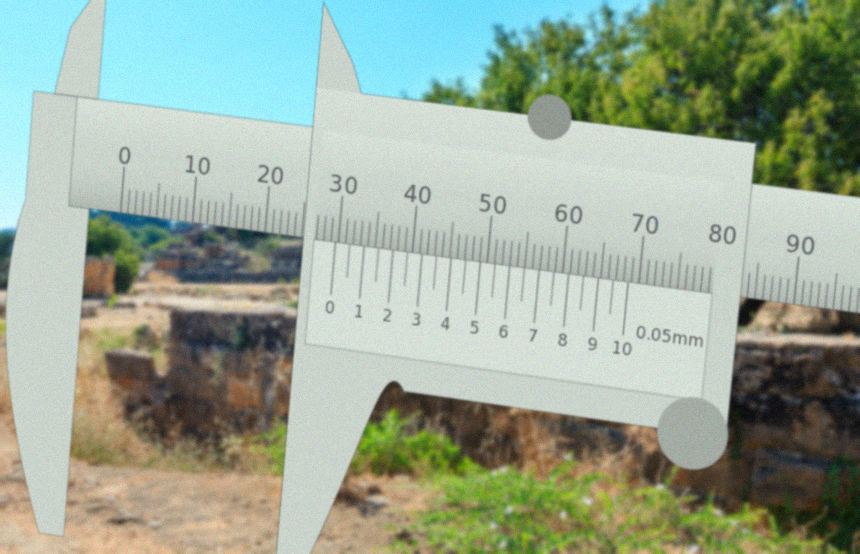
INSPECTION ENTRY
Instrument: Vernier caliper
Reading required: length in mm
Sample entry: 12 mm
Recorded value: 29.6 mm
